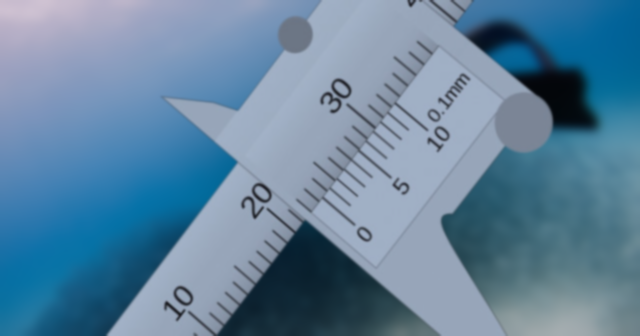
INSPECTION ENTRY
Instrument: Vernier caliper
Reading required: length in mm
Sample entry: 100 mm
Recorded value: 23.4 mm
